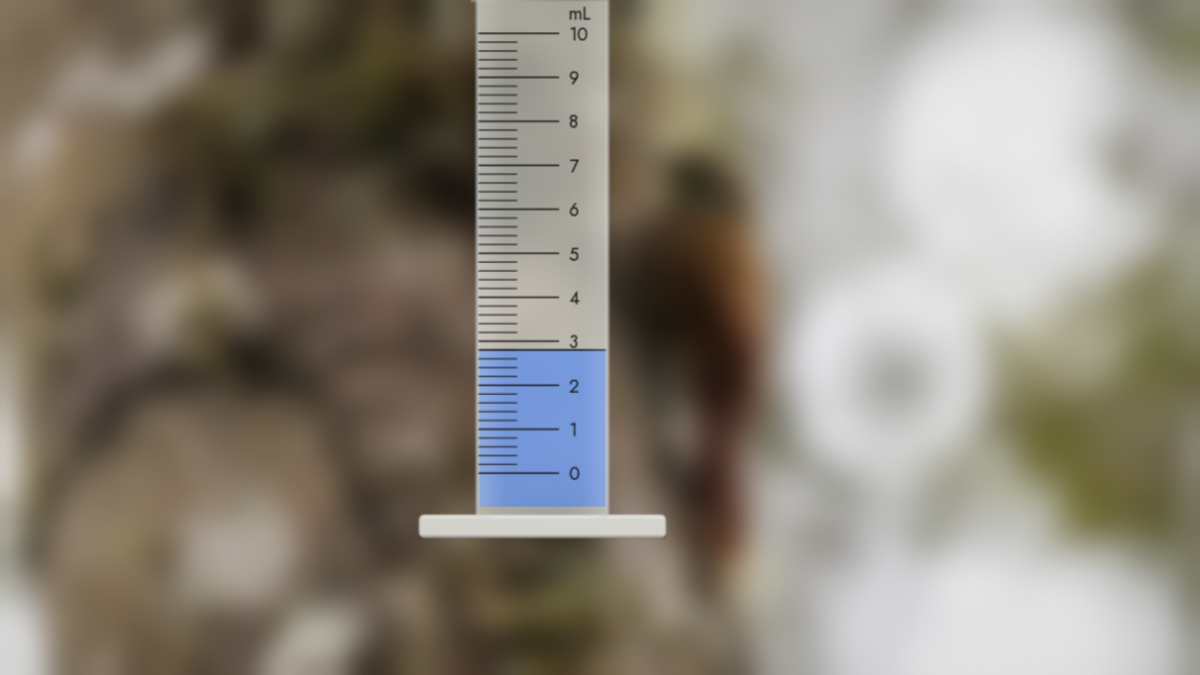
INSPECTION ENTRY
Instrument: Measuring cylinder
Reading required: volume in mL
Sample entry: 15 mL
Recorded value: 2.8 mL
